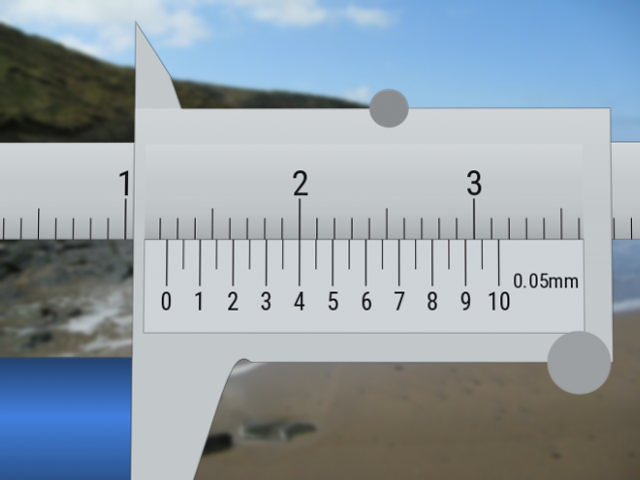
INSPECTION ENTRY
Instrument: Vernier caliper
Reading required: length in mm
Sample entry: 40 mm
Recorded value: 12.4 mm
